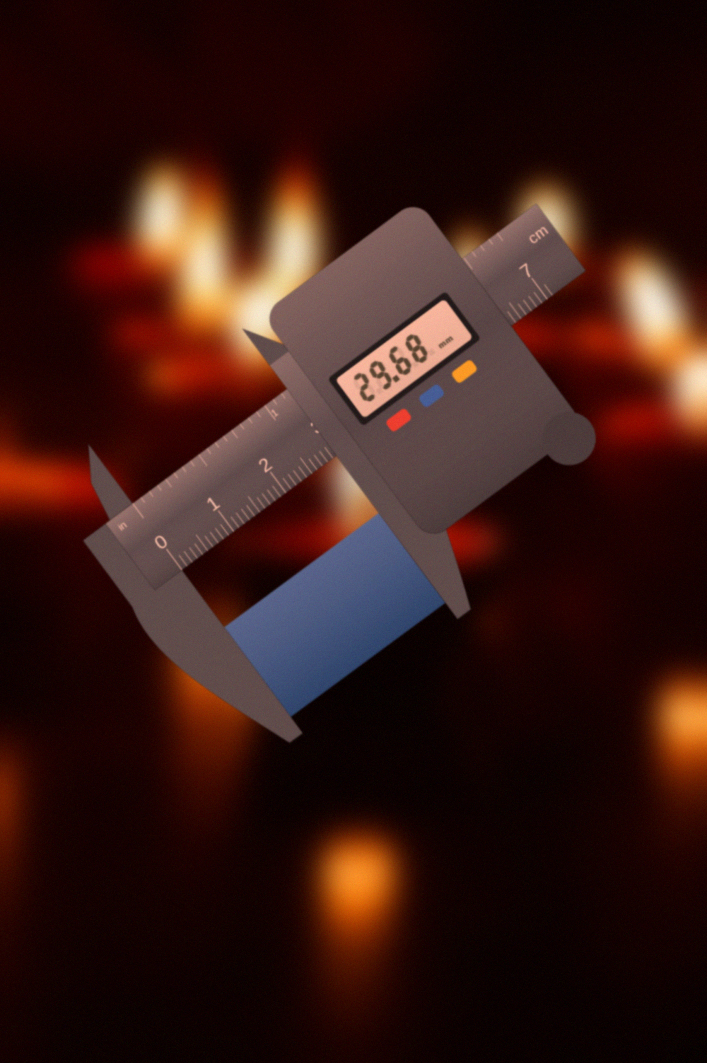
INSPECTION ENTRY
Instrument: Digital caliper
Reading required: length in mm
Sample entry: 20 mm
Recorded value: 29.68 mm
